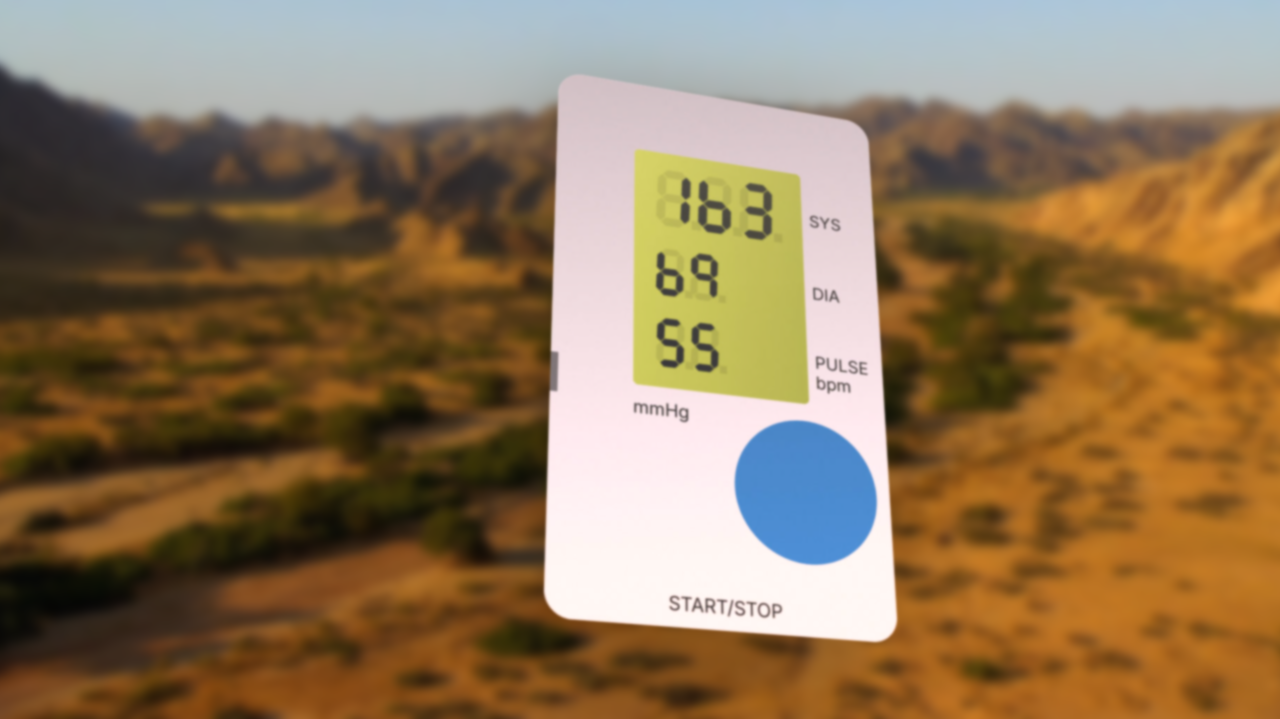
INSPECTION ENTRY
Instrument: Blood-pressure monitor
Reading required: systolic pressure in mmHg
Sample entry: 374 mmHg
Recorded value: 163 mmHg
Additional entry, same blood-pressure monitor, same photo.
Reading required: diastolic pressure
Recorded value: 69 mmHg
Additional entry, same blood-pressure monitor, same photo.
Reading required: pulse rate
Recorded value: 55 bpm
